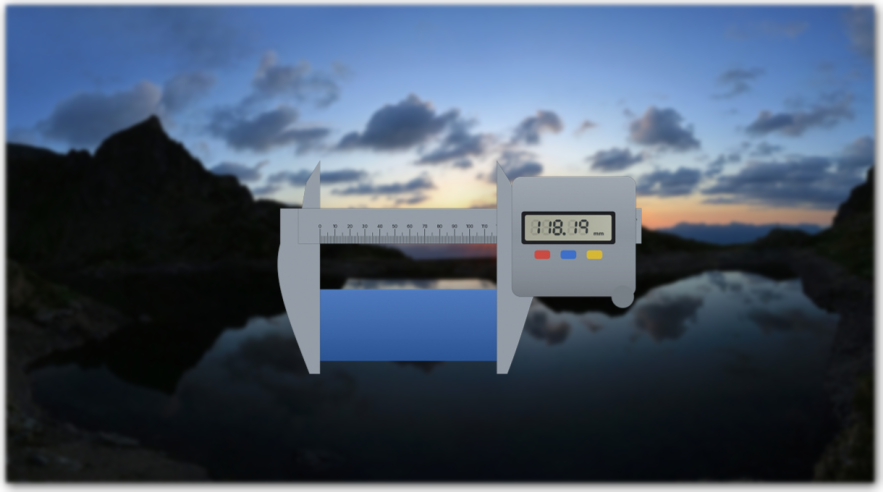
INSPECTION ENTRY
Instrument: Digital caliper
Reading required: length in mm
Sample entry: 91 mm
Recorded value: 118.19 mm
